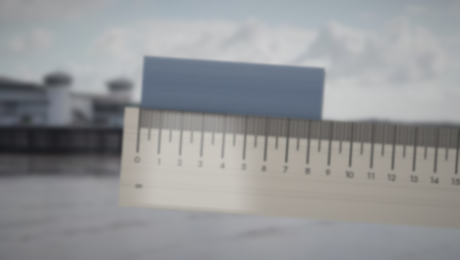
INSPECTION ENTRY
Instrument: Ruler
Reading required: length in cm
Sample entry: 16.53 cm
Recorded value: 8.5 cm
